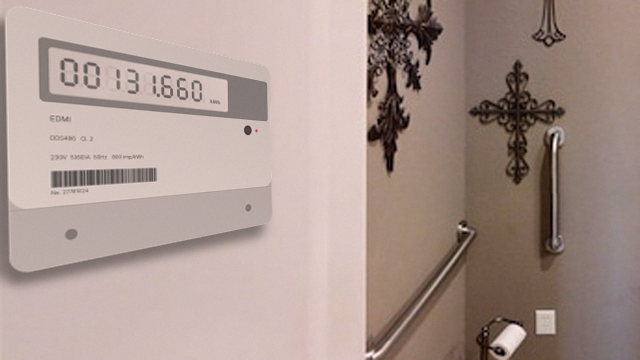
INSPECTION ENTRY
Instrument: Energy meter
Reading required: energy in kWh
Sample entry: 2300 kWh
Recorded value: 131.660 kWh
